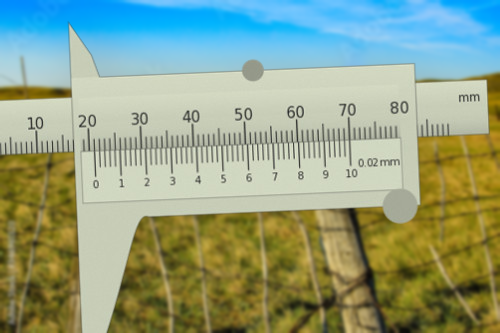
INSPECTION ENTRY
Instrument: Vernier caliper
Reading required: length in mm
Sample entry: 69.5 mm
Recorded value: 21.0 mm
